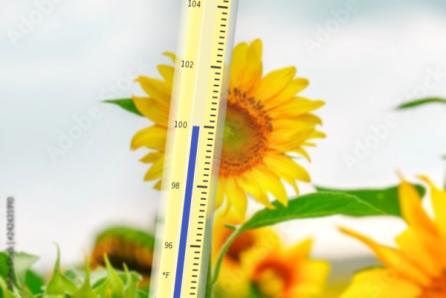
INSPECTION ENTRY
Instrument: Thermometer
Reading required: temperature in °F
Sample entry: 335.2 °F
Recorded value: 100 °F
